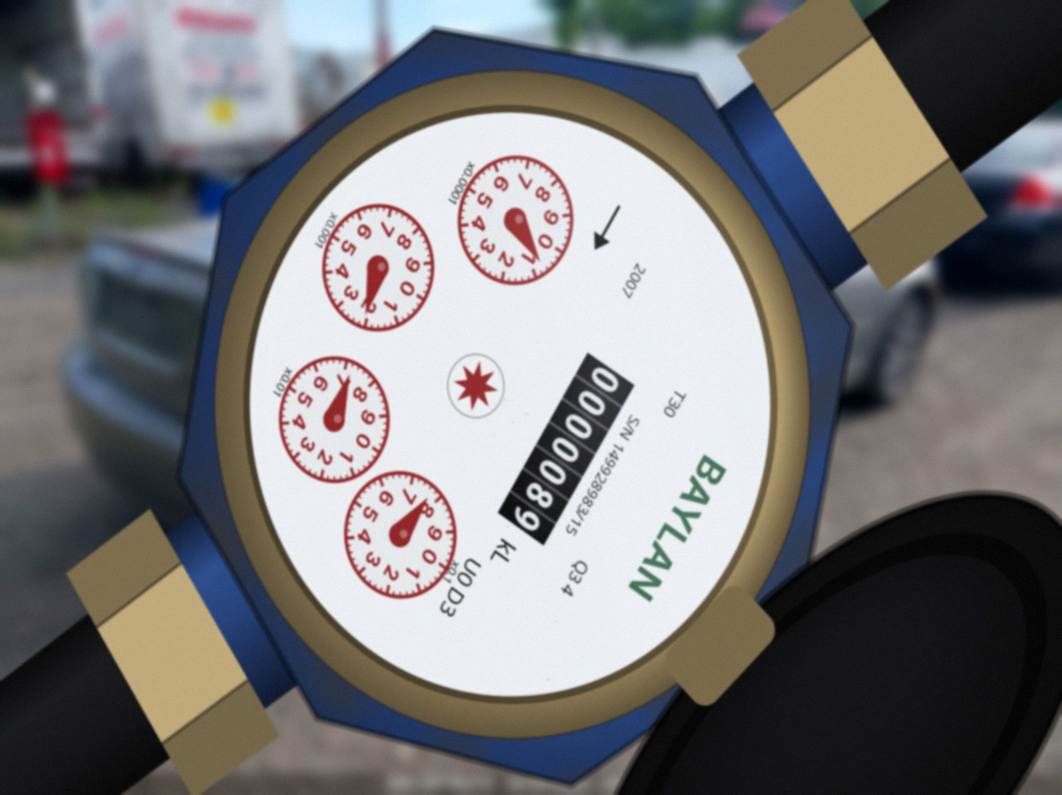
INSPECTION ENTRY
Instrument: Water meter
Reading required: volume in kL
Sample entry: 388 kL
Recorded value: 89.7720 kL
